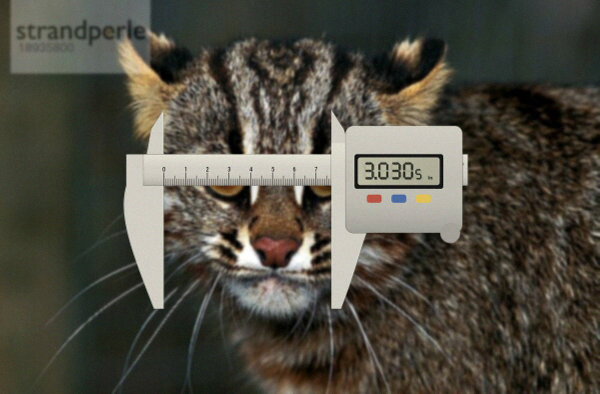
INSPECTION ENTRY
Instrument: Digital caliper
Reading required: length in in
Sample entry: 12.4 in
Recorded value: 3.0305 in
